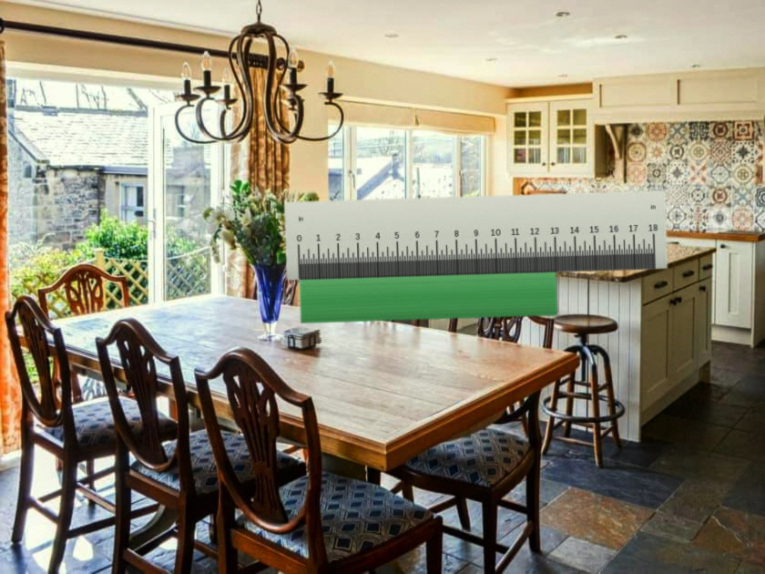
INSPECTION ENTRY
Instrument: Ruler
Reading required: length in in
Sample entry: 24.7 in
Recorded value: 13 in
